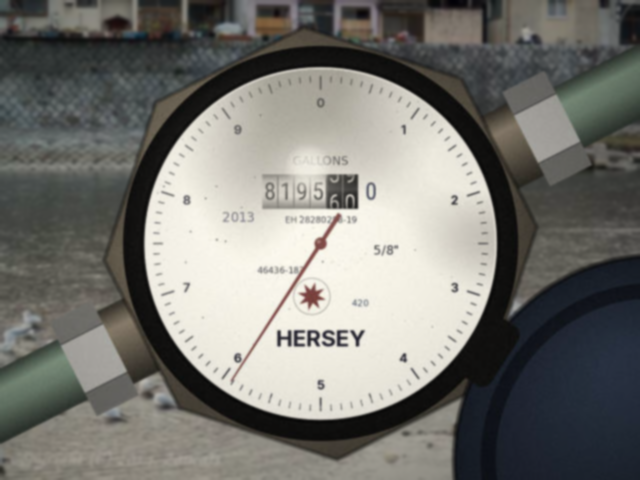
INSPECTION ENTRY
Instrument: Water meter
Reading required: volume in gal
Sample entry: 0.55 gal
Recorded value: 8195595.9 gal
